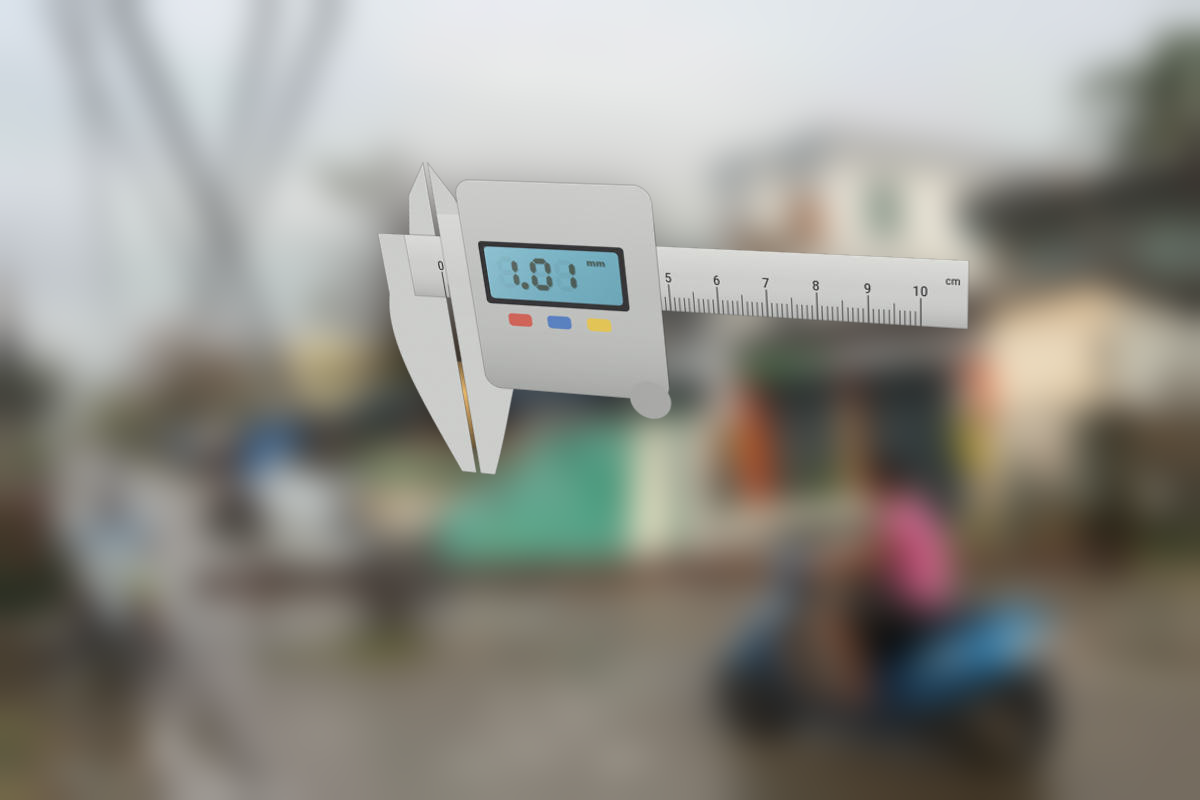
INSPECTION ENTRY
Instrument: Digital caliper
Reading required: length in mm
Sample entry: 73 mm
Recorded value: 1.01 mm
